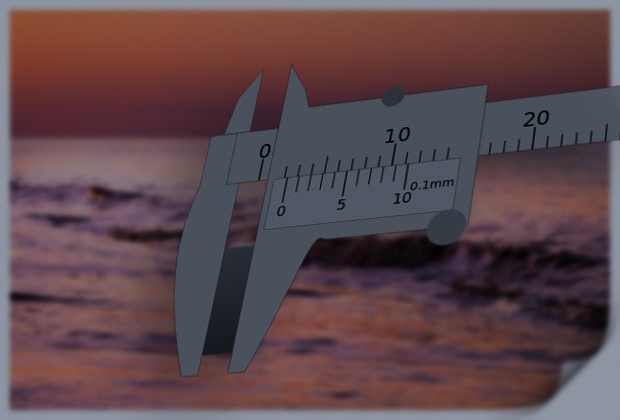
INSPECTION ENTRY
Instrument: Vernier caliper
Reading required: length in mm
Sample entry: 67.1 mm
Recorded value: 2.2 mm
